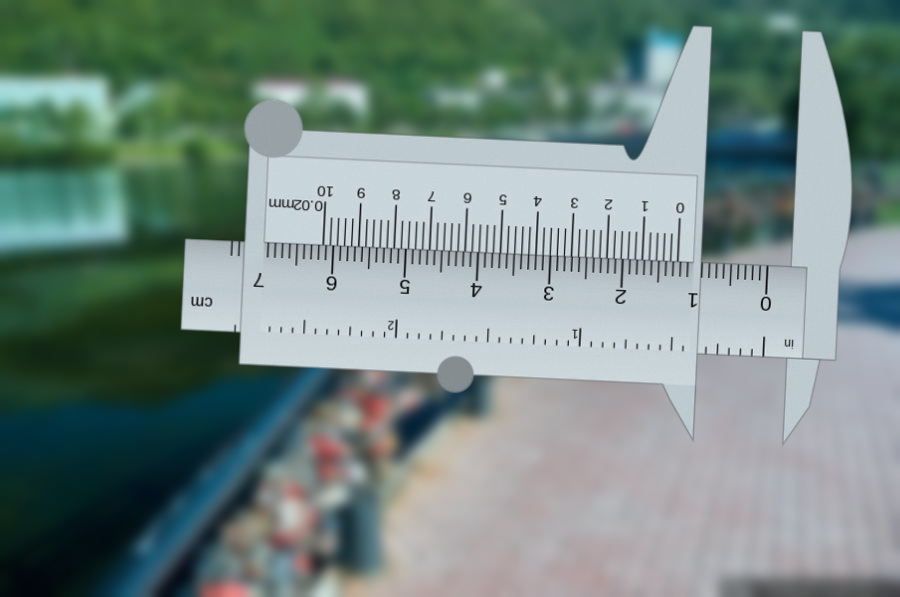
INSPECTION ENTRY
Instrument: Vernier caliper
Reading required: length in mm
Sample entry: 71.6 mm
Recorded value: 12.4 mm
